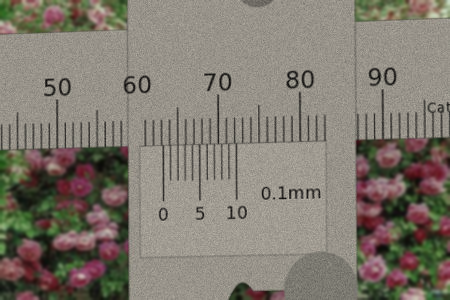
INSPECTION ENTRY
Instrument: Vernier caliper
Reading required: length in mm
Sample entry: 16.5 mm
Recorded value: 63.2 mm
